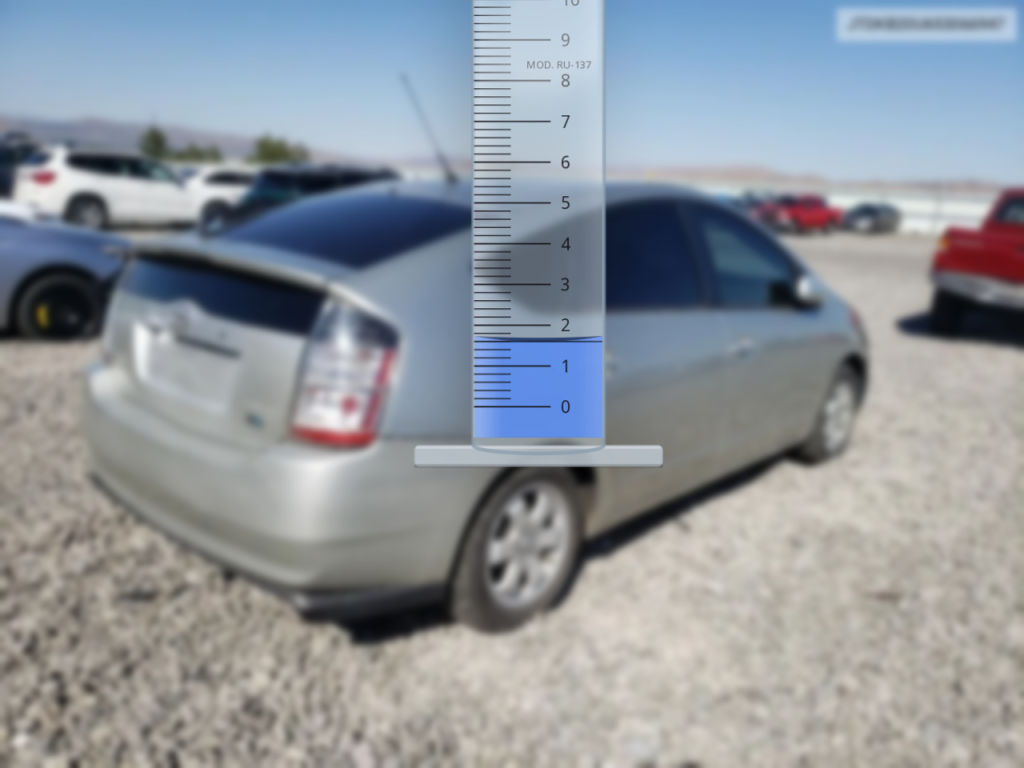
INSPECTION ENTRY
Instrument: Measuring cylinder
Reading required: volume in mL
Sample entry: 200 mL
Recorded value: 1.6 mL
